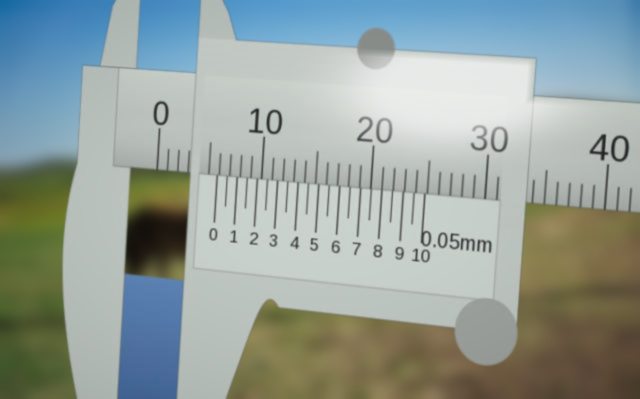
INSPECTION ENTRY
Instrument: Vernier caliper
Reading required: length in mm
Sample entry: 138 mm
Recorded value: 5.8 mm
